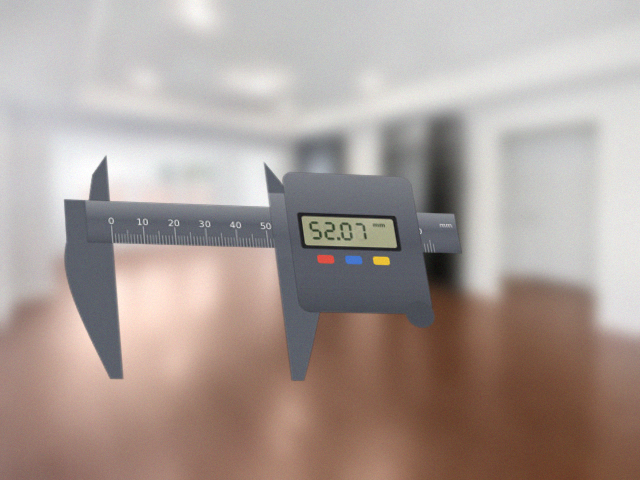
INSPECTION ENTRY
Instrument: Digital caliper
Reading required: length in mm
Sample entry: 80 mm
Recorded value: 52.07 mm
